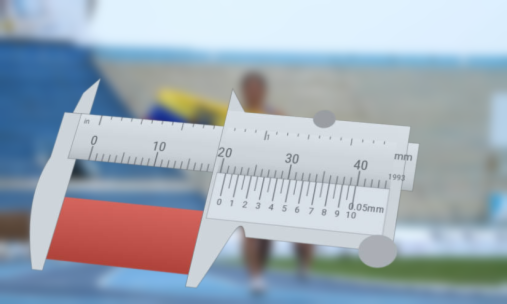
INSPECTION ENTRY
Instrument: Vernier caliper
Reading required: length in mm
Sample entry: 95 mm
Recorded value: 20.8 mm
